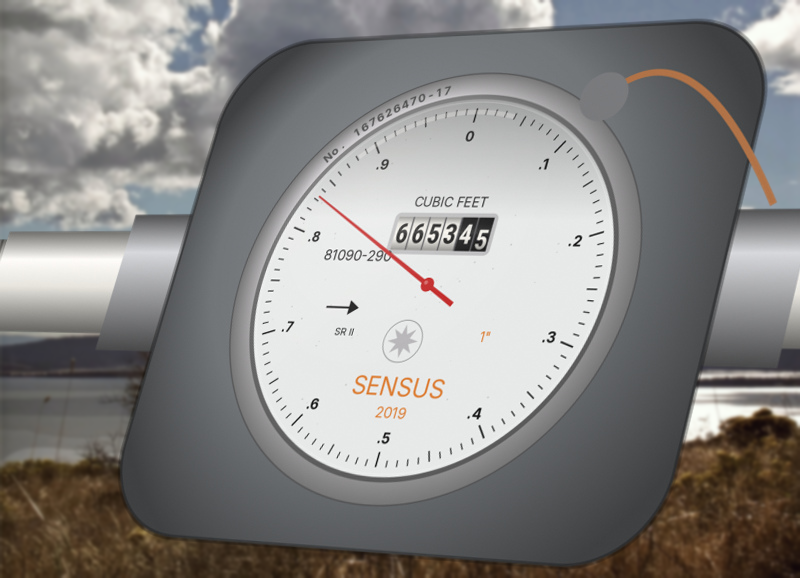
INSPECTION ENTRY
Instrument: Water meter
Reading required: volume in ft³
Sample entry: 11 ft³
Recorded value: 665344.83 ft³
